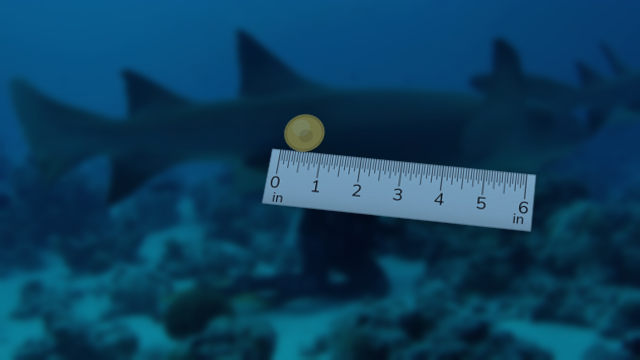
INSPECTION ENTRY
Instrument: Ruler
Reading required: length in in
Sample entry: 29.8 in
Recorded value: 1 in
